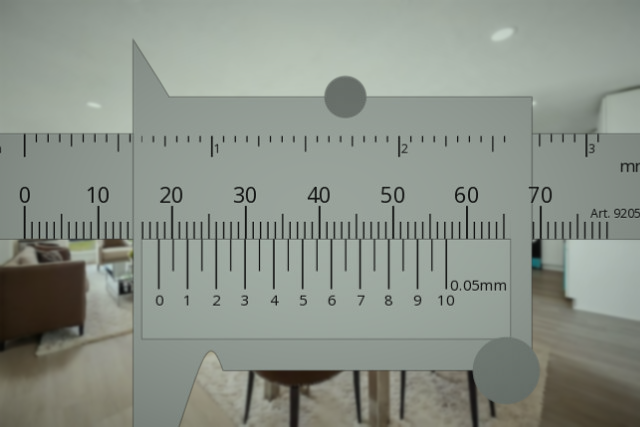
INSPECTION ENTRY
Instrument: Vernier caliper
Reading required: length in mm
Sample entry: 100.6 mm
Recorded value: 18.2 mm
